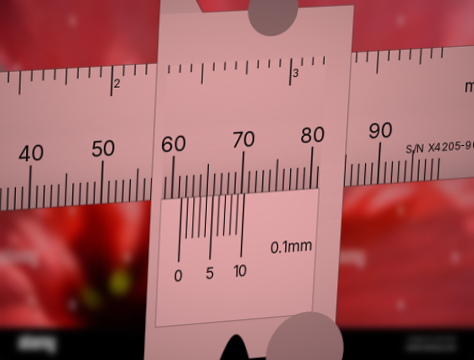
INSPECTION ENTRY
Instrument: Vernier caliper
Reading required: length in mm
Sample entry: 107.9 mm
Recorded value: 61.4 mm
